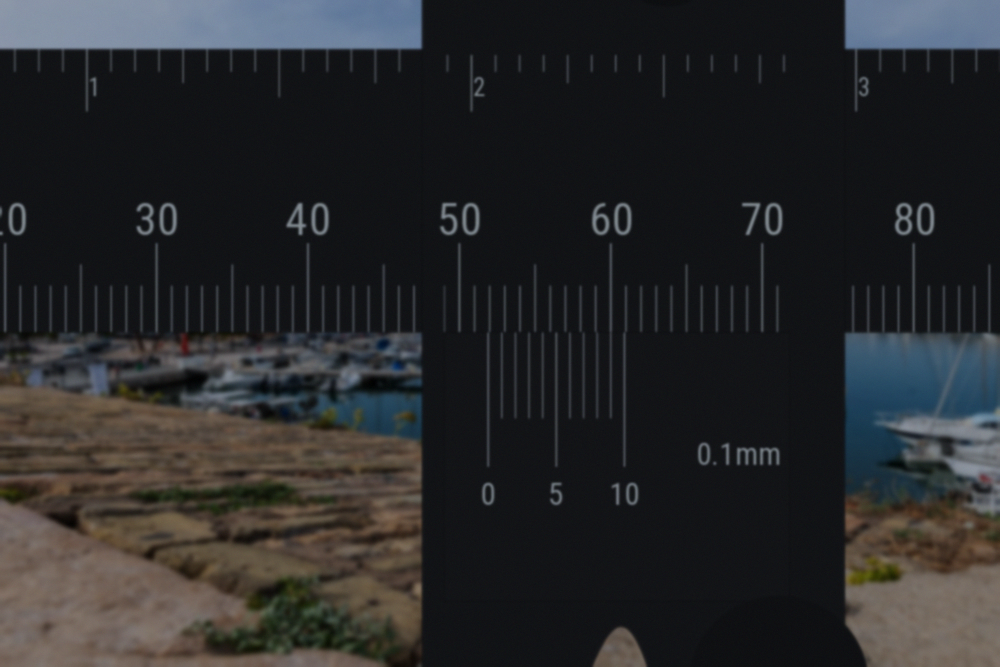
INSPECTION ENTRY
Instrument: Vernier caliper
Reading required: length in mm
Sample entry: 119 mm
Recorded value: 51.9 mm
